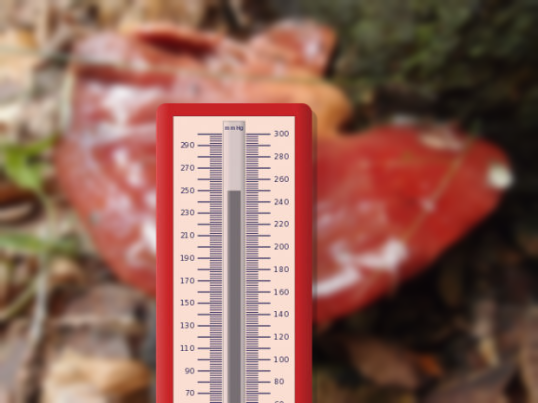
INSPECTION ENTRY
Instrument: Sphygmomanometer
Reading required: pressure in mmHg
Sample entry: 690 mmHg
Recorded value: 250 mmHg
